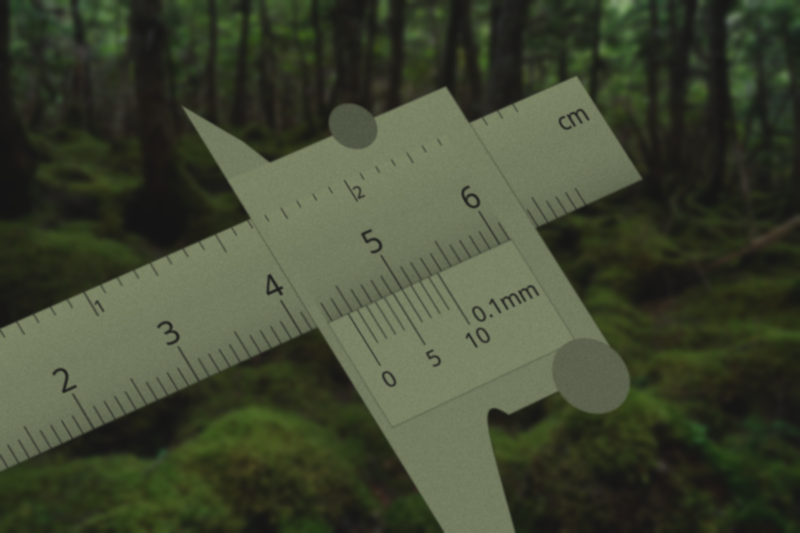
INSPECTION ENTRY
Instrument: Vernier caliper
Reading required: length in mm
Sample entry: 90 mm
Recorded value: 44.6 mm
